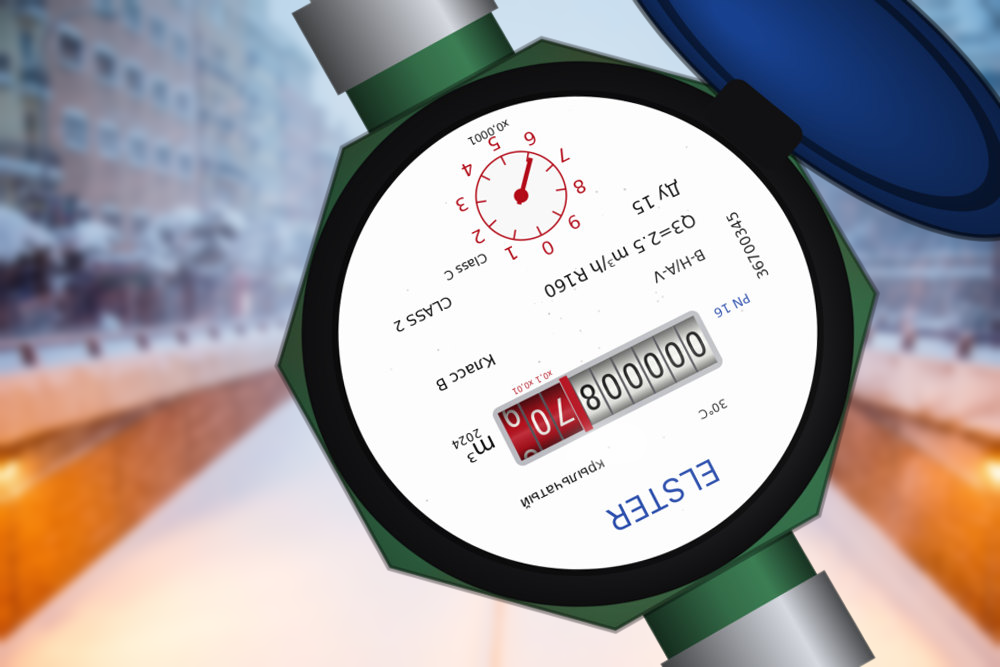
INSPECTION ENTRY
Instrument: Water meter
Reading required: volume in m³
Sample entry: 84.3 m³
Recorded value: 8.7086 m³
